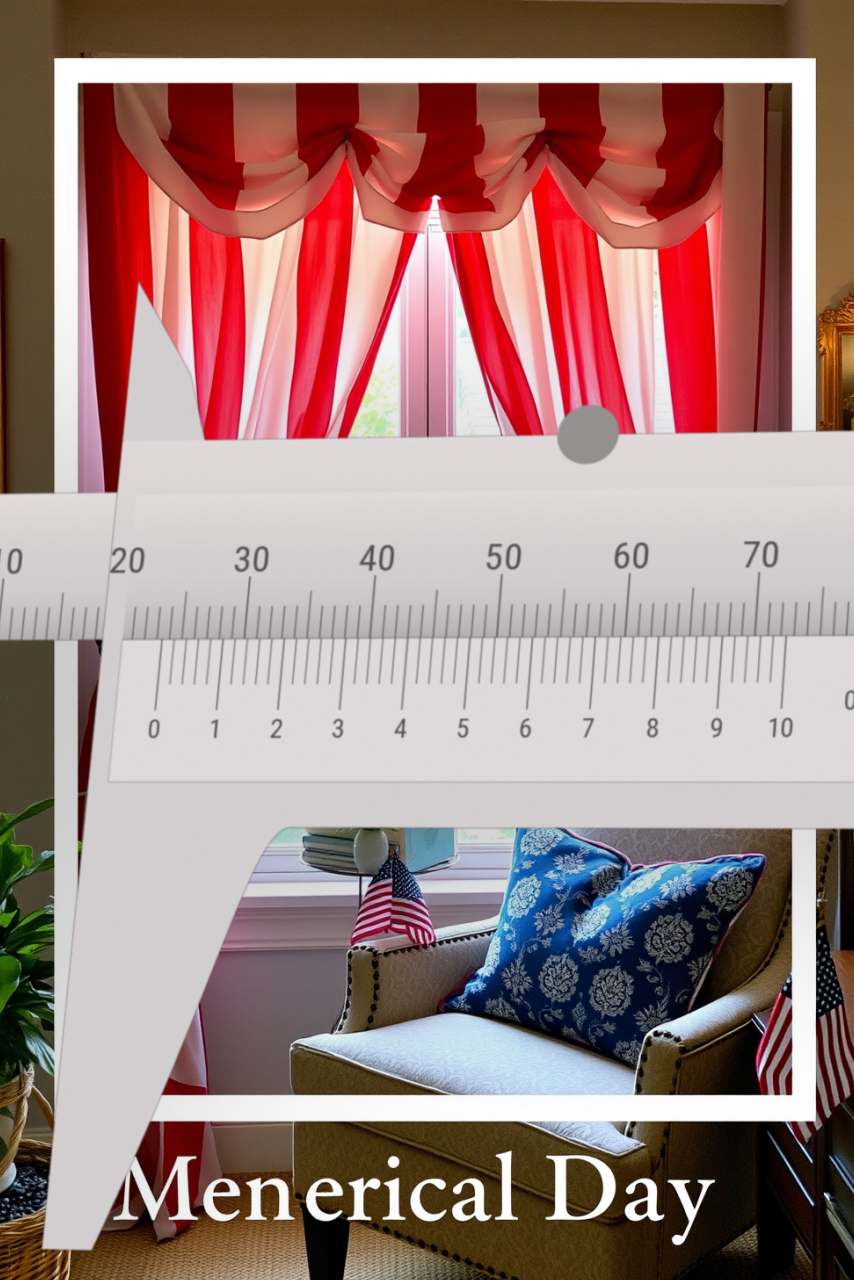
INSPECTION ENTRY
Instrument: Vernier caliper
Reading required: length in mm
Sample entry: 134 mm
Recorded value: 23.4 mm
